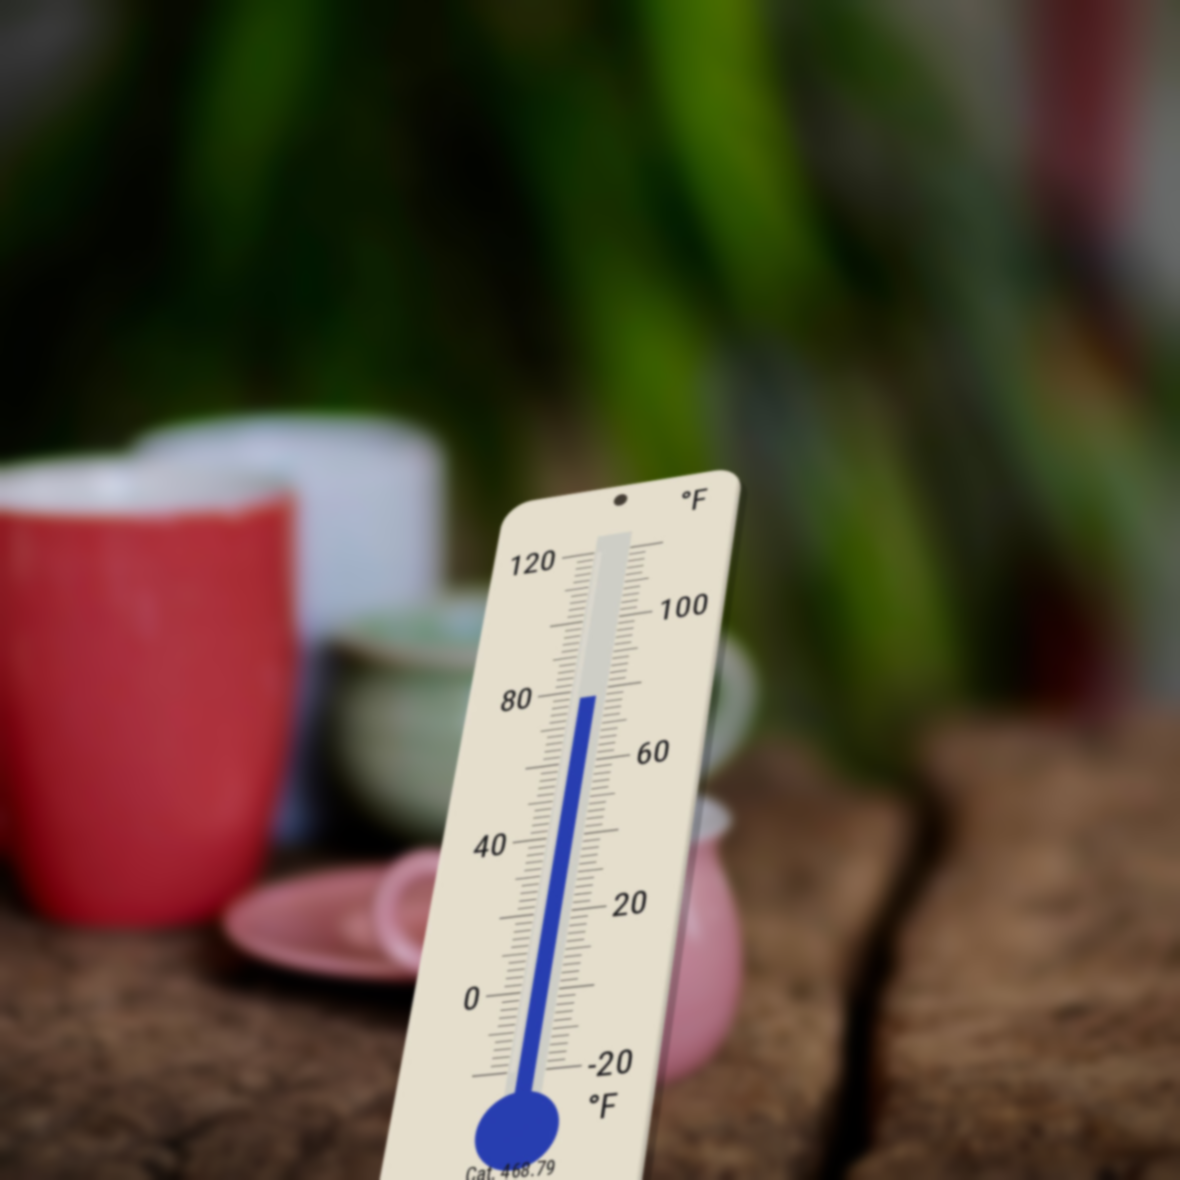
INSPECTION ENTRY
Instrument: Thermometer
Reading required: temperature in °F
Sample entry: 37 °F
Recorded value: 78 °F
